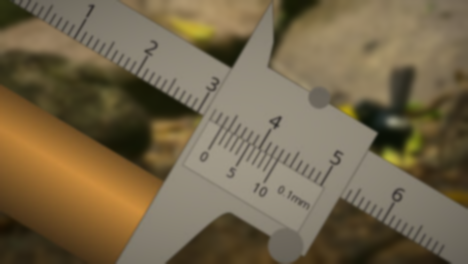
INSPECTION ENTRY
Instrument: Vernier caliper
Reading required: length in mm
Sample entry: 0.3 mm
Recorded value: 34.0 mm
